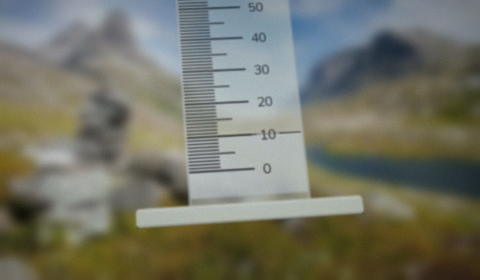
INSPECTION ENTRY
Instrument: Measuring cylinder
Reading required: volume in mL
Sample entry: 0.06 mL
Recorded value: 10 mL
